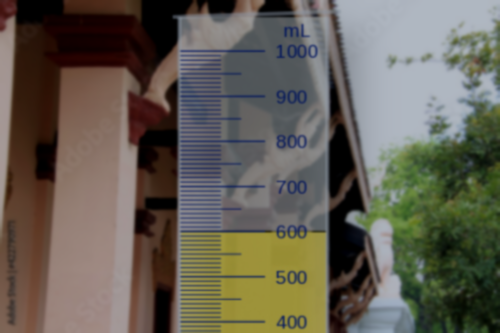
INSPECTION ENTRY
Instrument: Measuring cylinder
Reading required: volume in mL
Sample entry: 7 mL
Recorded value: 600 mL
